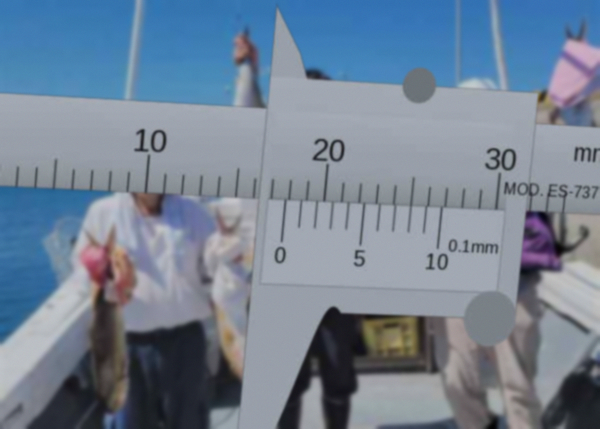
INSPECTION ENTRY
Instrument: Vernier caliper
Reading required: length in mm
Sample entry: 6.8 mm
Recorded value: 17.8 mm
